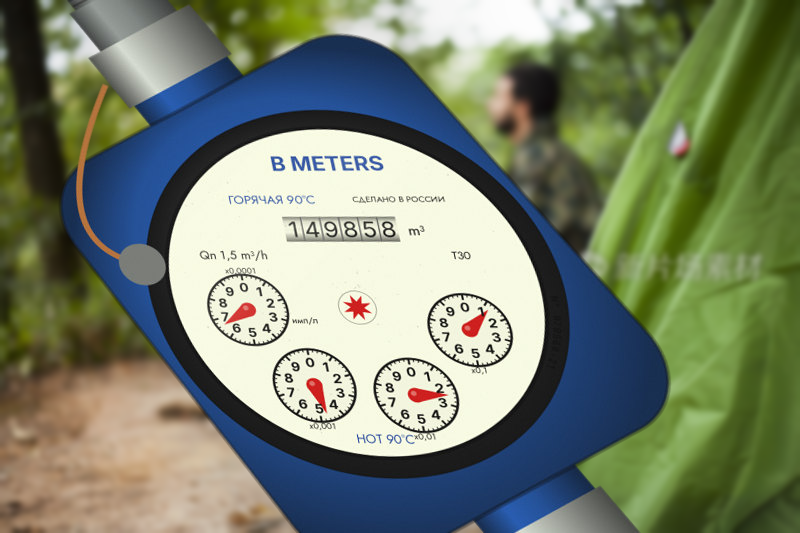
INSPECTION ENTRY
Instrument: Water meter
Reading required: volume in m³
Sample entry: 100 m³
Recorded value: 149858.1246 m³
